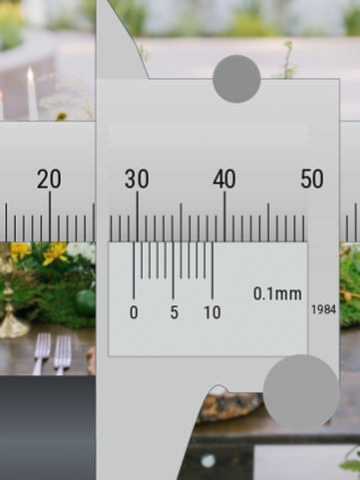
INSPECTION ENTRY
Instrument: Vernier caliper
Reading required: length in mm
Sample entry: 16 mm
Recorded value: 29.6 mm
